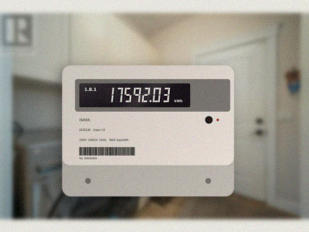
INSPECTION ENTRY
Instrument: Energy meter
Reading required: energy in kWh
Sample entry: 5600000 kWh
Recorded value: 17592.03 kWh
